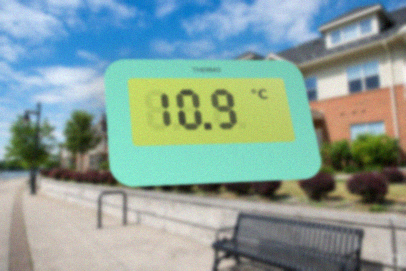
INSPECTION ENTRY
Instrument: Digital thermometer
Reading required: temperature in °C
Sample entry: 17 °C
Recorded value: 10.9 °C
